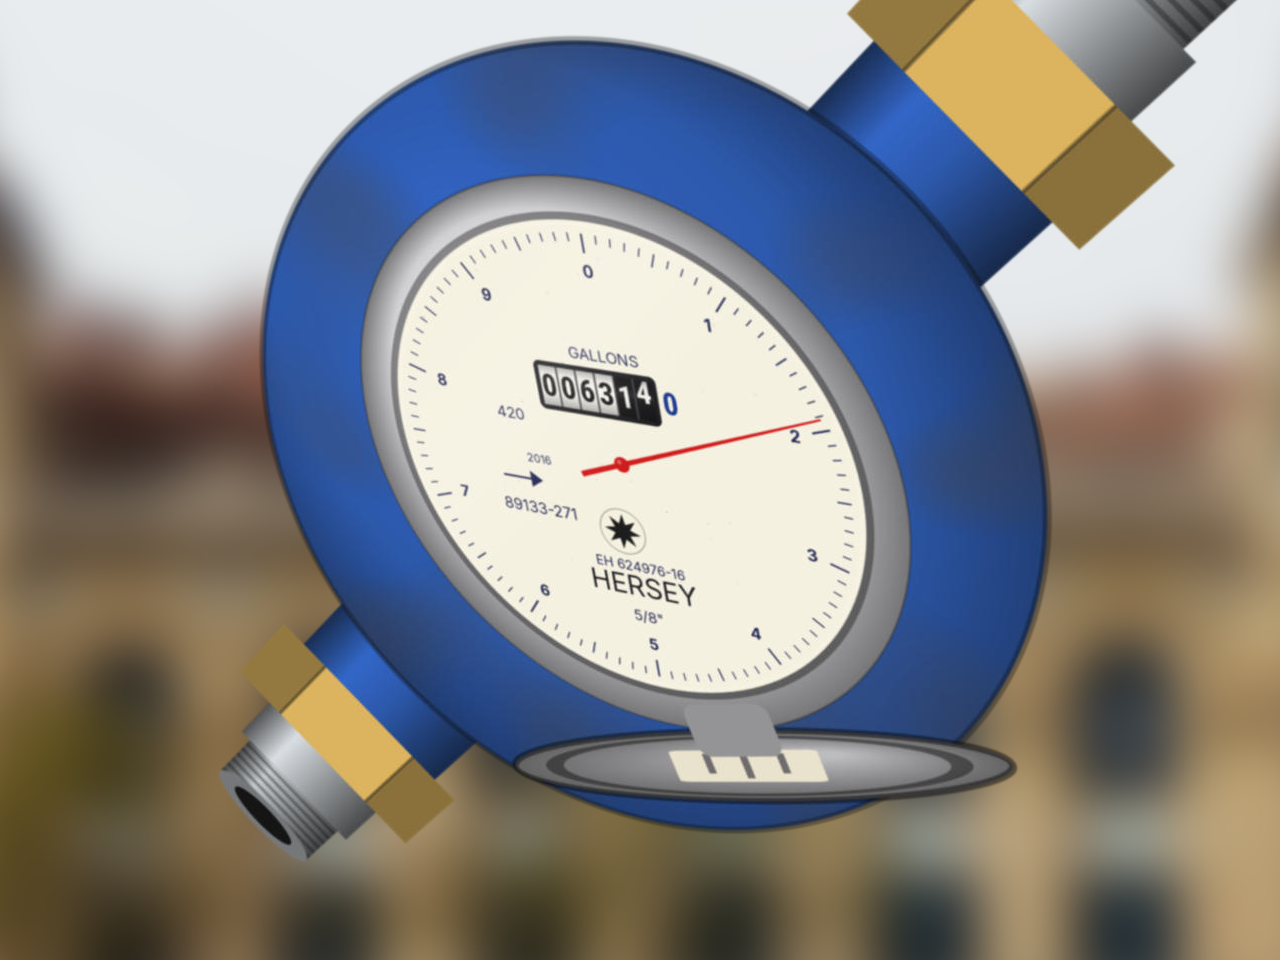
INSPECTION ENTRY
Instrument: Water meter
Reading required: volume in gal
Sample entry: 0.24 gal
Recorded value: 63141.9 gal
